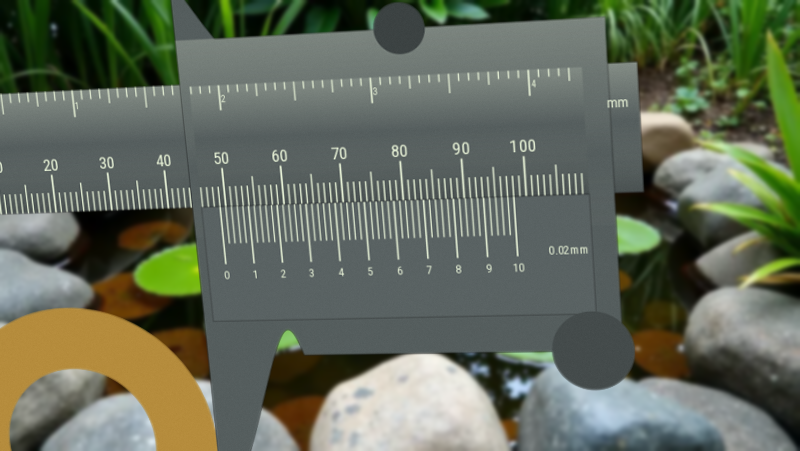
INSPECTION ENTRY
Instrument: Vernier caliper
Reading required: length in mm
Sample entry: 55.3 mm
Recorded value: 49.0 mm
